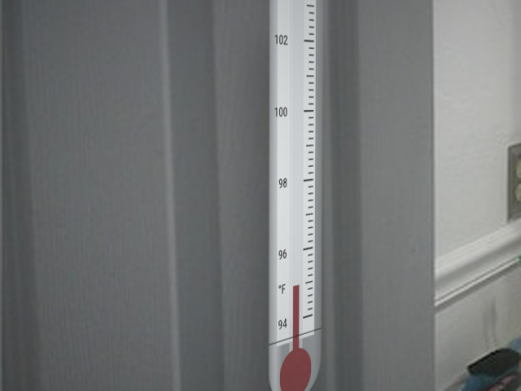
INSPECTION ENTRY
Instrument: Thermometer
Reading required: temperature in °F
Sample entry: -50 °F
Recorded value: 95 °F
